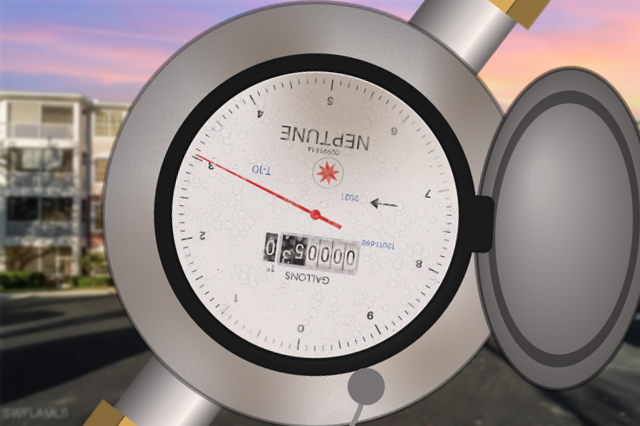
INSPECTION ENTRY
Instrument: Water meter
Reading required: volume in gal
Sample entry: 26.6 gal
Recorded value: 533.0 gal
